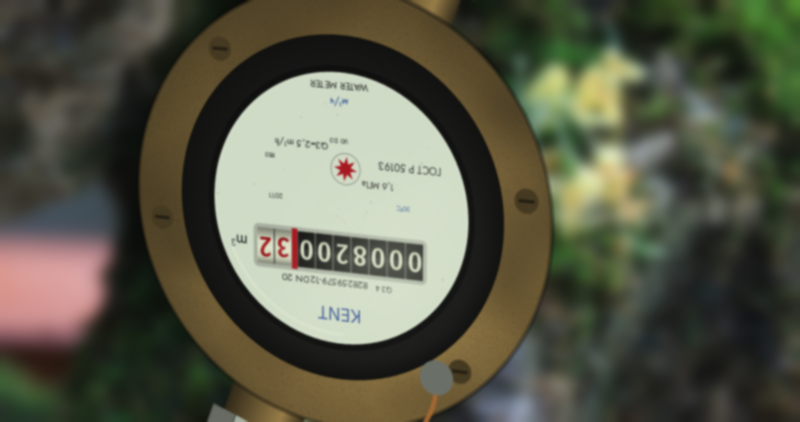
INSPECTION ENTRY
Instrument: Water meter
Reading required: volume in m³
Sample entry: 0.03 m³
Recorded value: 8200.32 m³
